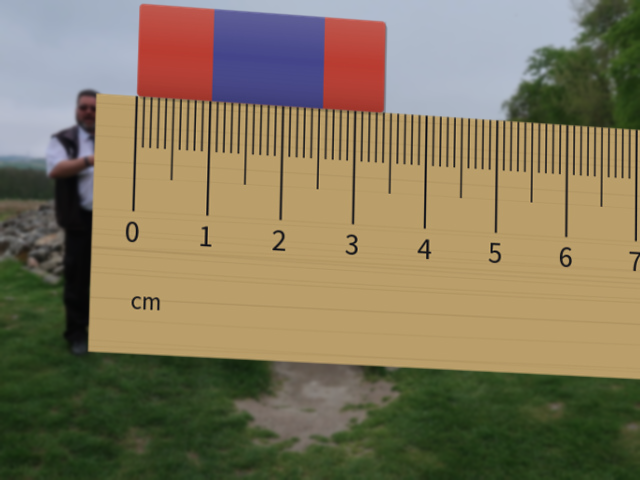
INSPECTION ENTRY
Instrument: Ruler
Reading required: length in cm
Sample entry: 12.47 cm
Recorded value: 3.4 cm
